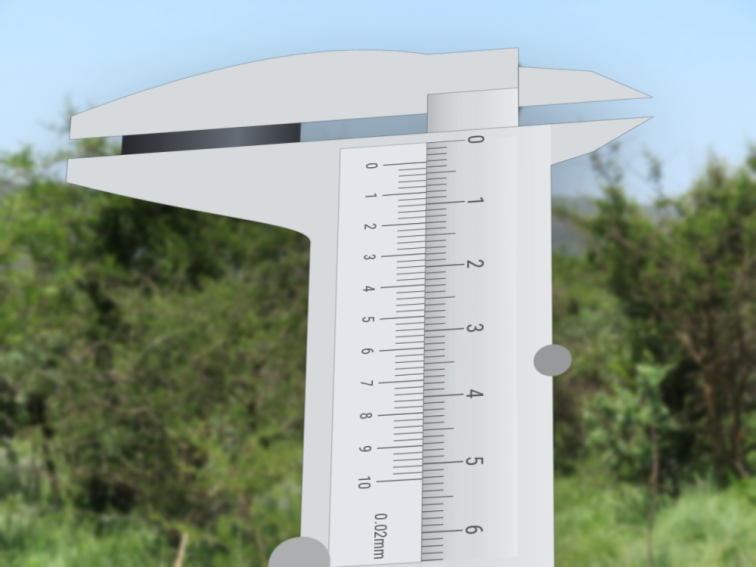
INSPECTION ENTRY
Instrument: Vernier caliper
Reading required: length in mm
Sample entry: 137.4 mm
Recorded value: 3.2 mm
